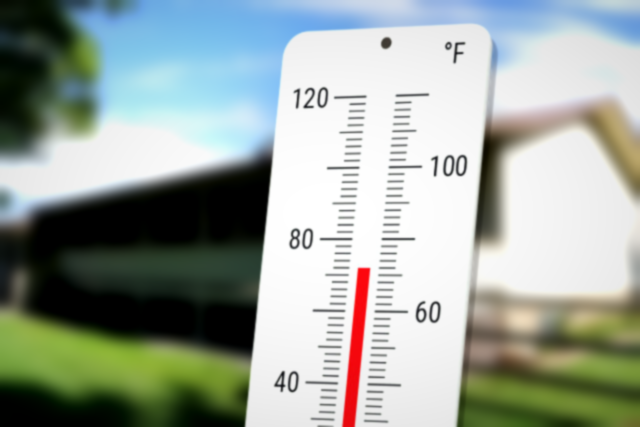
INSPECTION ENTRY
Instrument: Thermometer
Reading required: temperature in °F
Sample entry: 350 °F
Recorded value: 72 °F
